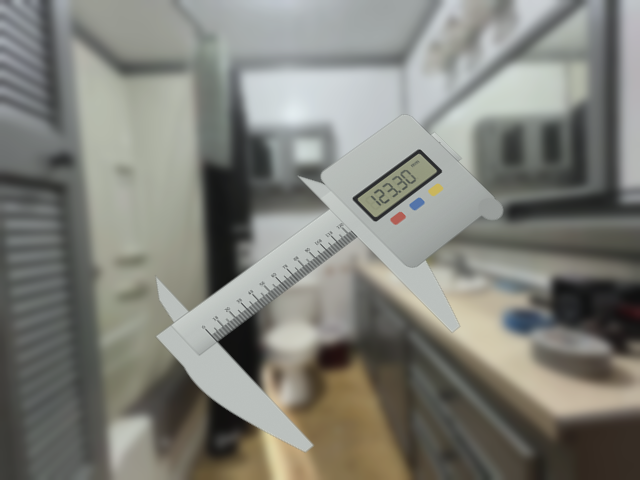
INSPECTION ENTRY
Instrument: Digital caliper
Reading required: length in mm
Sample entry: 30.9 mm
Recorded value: 123.30 mm
